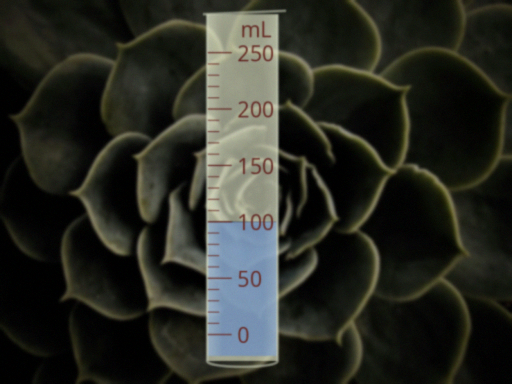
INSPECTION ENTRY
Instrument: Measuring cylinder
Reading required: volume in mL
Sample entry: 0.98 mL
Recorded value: 100 mL
